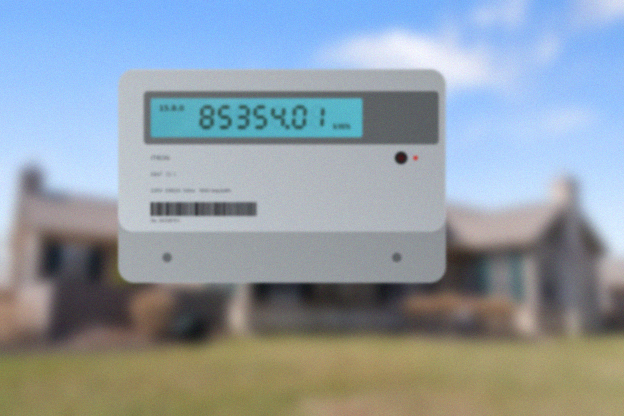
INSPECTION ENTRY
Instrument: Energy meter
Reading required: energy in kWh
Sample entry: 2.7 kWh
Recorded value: 85354.01 kWh
